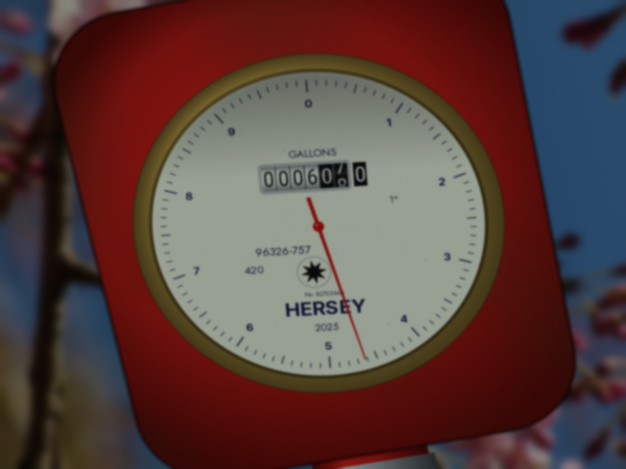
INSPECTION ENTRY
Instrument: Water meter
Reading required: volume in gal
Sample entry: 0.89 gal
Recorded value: 6074.6 gal
